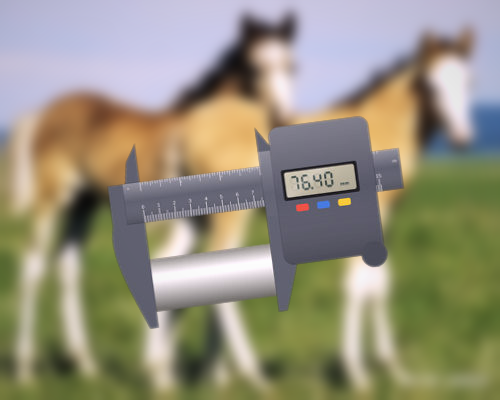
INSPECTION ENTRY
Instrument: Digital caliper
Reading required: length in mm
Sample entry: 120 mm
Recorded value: 76.40 mm
